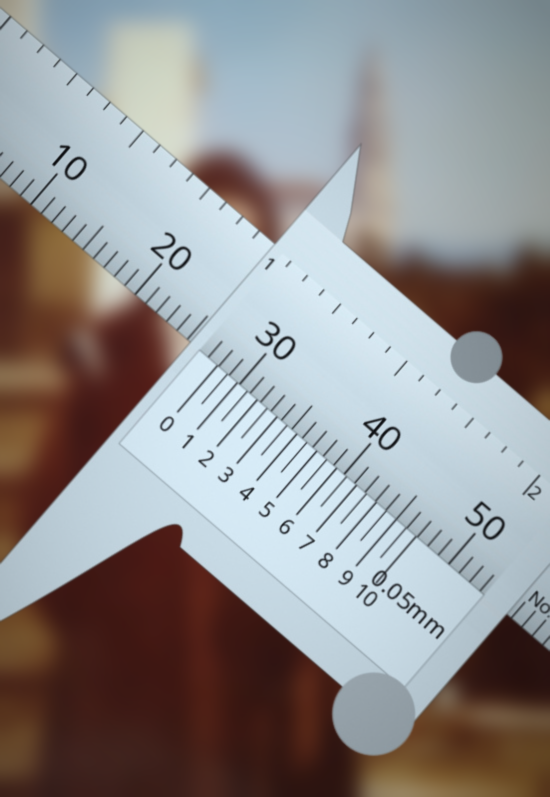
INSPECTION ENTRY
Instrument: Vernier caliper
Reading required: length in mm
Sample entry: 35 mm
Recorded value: 27.9 mm
